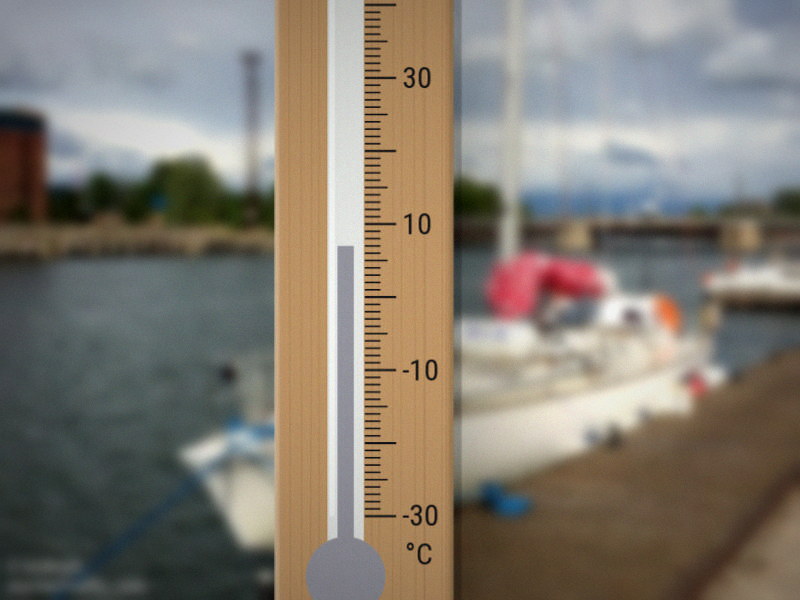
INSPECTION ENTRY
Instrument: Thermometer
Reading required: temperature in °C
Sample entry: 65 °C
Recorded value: 7 °C
